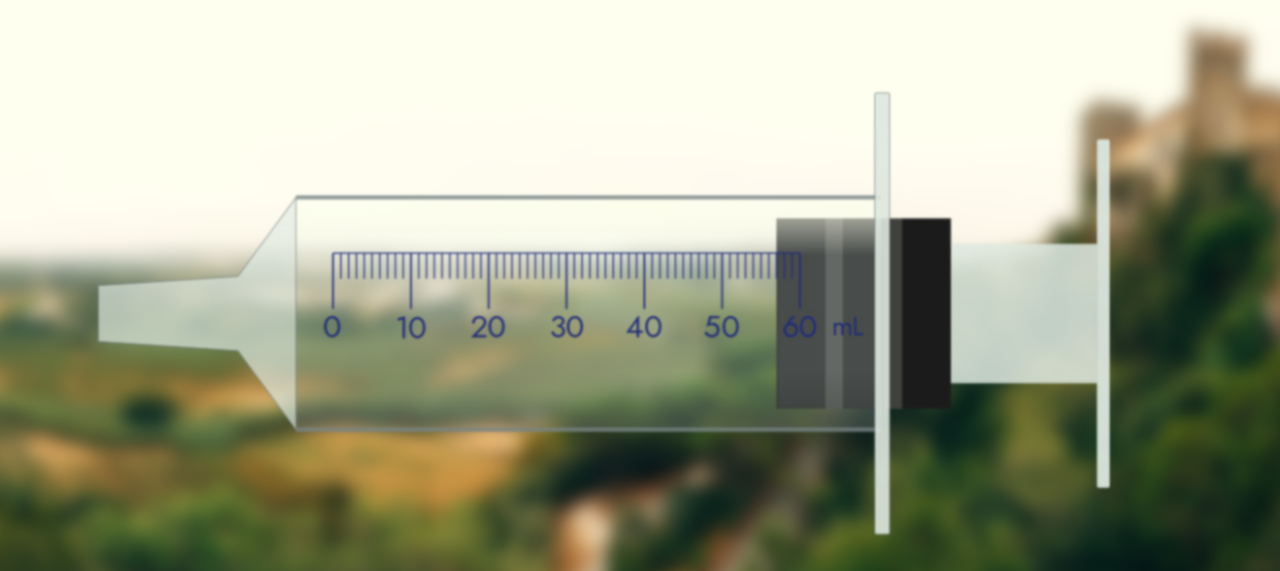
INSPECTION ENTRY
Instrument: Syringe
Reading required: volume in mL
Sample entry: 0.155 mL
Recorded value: 57 mL
